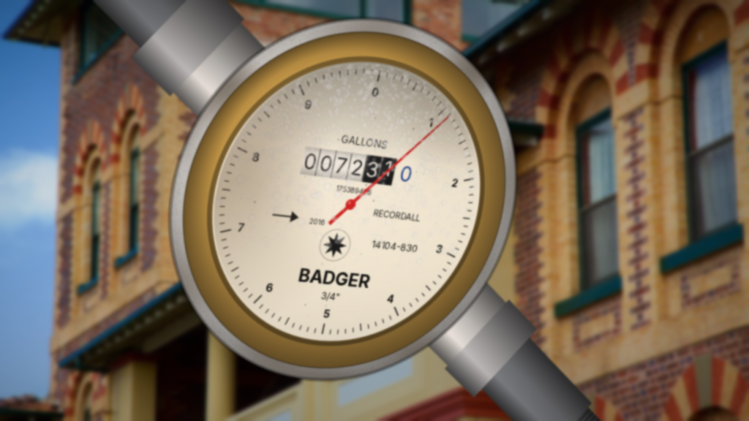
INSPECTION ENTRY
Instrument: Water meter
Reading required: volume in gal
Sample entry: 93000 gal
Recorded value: 72311.1 gal
